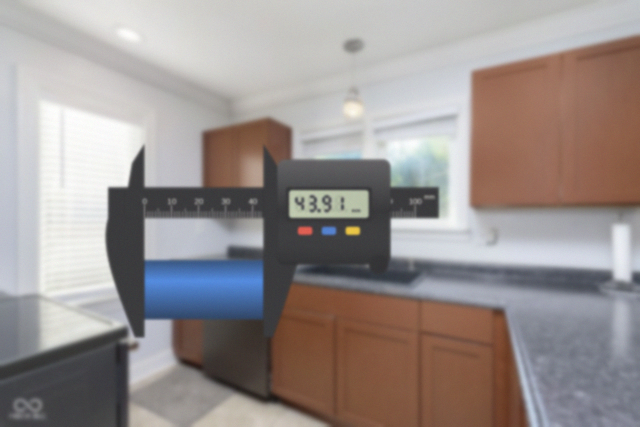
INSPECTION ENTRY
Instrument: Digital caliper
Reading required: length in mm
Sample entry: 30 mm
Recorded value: 43.91 mm
